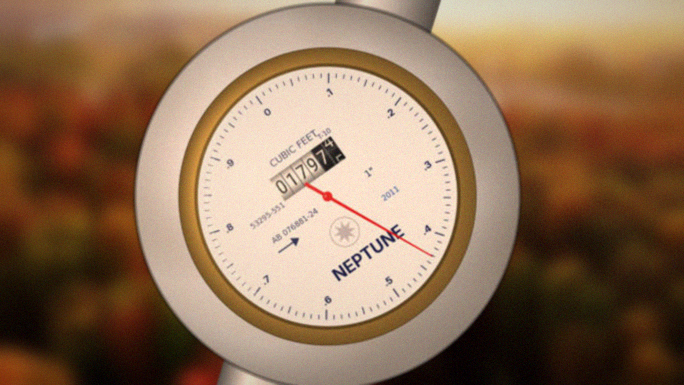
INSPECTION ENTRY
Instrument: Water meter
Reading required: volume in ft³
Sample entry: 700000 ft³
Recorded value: 17974.43 ft³
